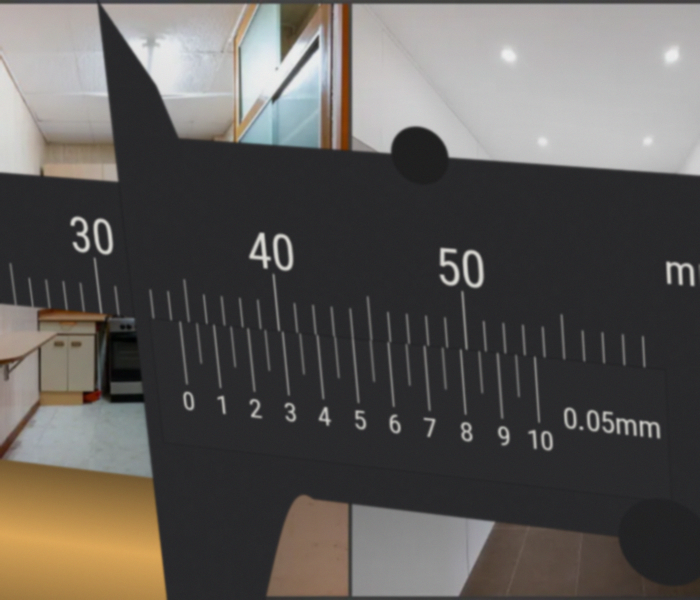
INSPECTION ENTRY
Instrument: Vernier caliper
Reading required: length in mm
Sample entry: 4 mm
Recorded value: 34.5 mm
